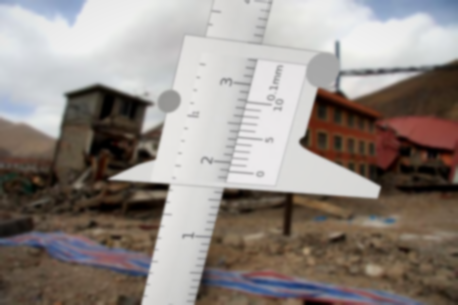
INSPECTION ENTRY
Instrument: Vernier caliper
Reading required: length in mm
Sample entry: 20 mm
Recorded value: 18.8 mm
